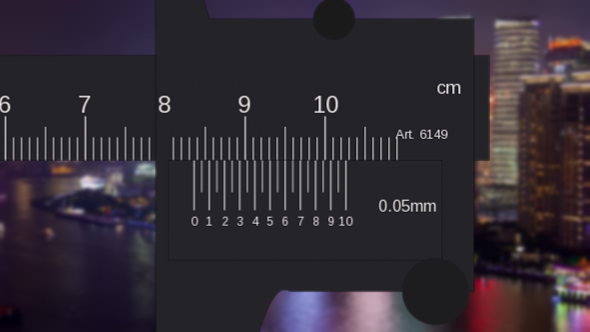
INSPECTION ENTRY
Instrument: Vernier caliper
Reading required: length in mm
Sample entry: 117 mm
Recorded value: 83.6 mm
